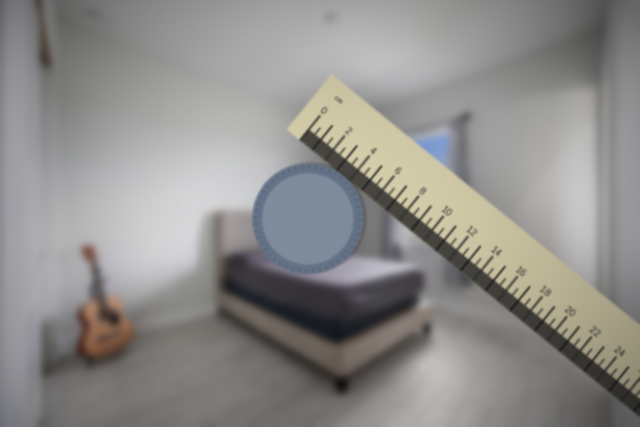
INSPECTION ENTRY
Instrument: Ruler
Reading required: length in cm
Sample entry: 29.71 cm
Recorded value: 7 cm
